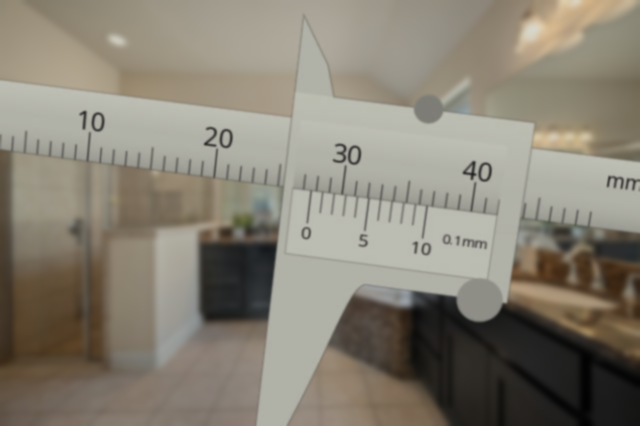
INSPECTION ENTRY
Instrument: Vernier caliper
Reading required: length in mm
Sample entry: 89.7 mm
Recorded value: 27.6 mm
